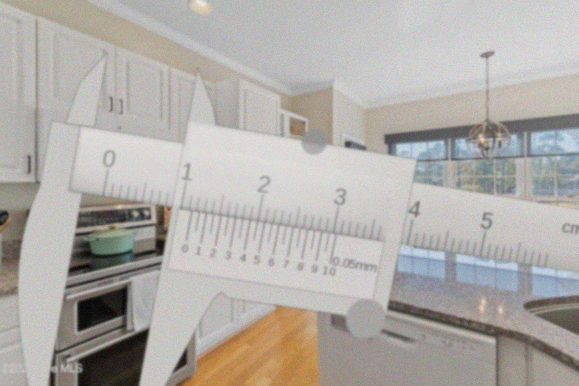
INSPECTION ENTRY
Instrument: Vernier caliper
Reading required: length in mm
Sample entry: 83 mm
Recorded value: 11.4 mm
